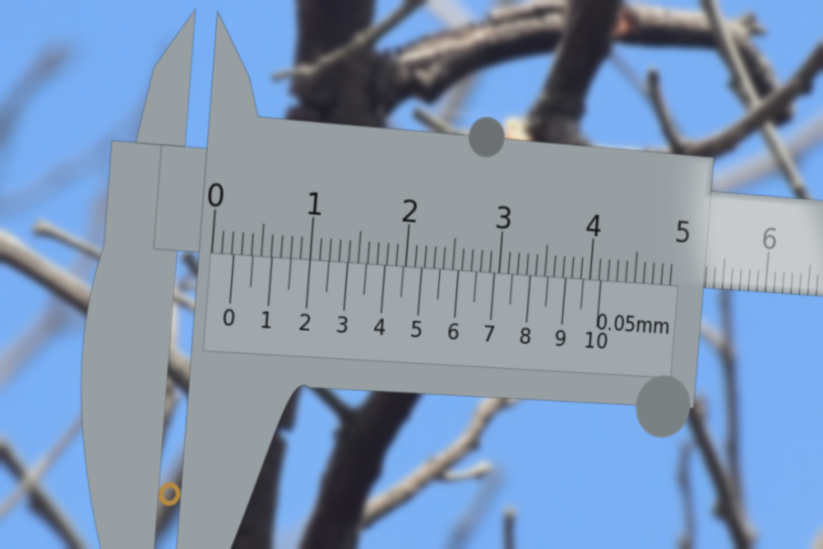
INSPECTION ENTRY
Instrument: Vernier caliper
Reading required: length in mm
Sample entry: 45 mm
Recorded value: 2.2 mm
